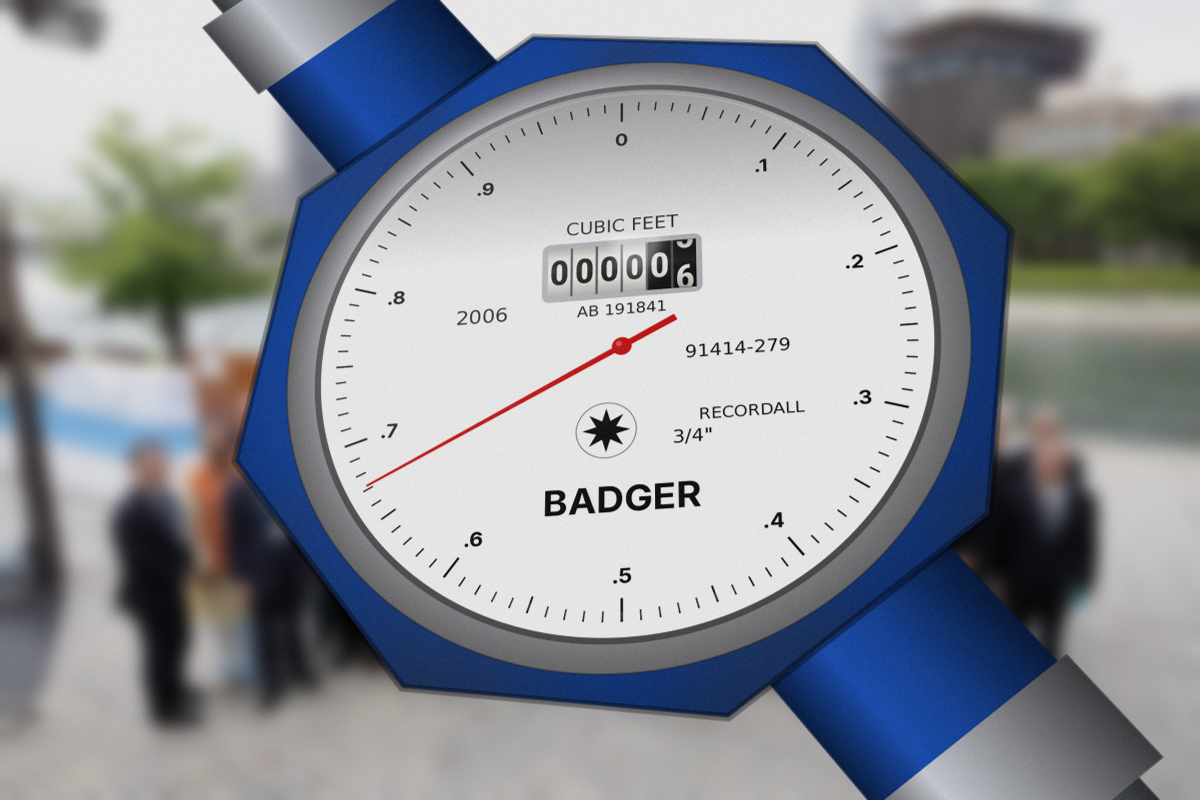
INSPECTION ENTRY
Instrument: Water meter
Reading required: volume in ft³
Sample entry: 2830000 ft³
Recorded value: 5.67 ft³
